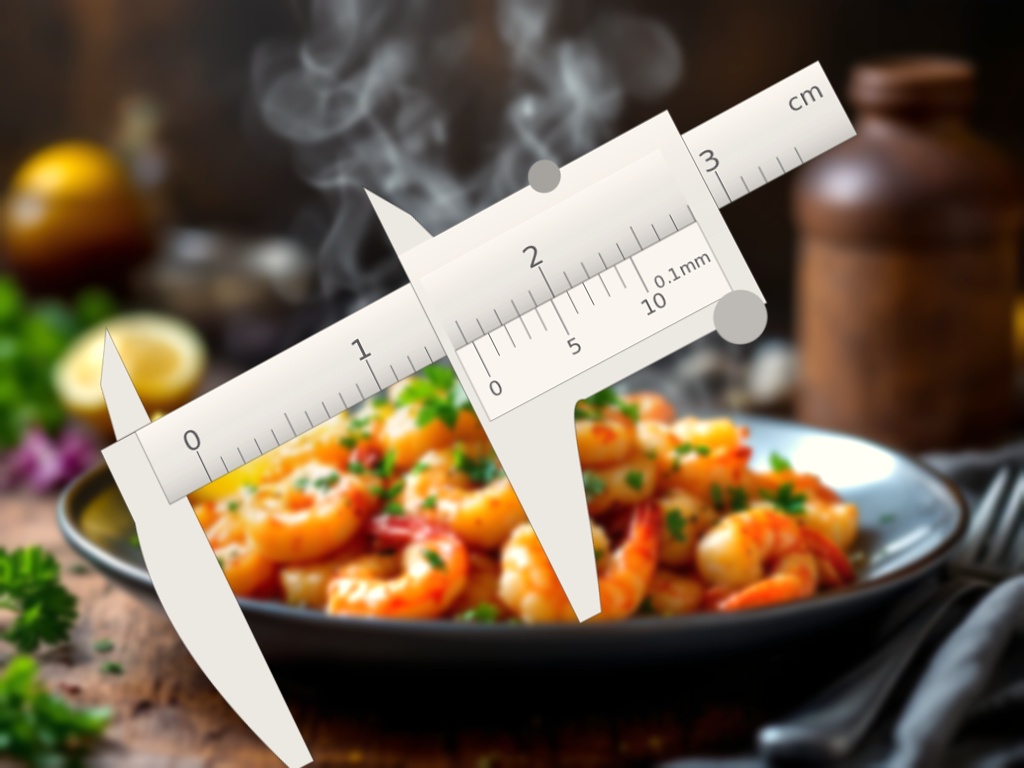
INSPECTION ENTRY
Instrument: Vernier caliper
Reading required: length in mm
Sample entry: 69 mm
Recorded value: 15.3 mm
